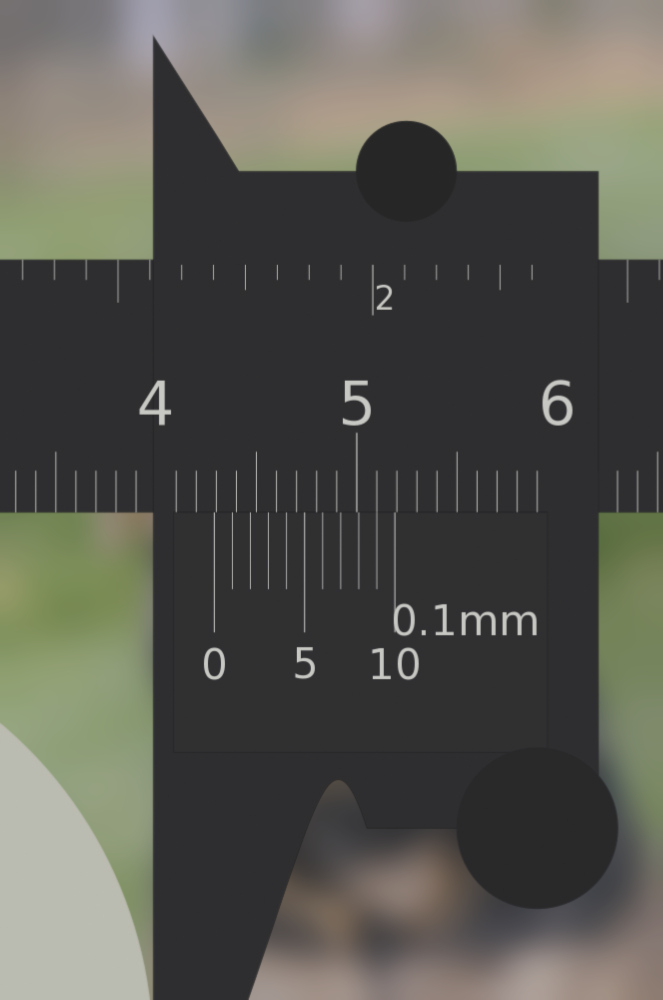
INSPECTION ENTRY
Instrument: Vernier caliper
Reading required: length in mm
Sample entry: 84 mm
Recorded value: 42.9 mm
